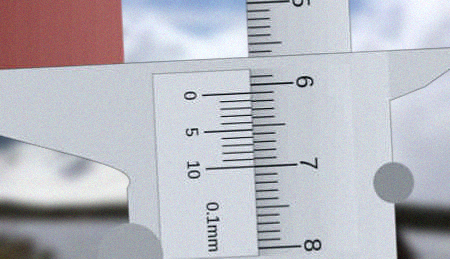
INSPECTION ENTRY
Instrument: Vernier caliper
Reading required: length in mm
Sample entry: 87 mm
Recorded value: 61.0 mm
